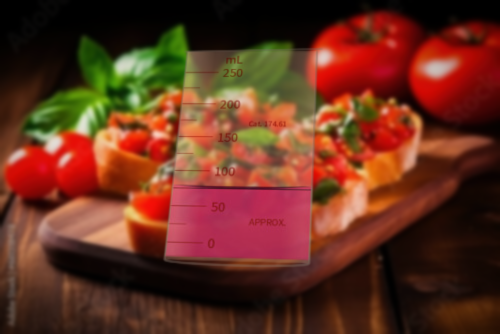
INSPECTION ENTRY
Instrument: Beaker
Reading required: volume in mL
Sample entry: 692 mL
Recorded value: 75 mL
